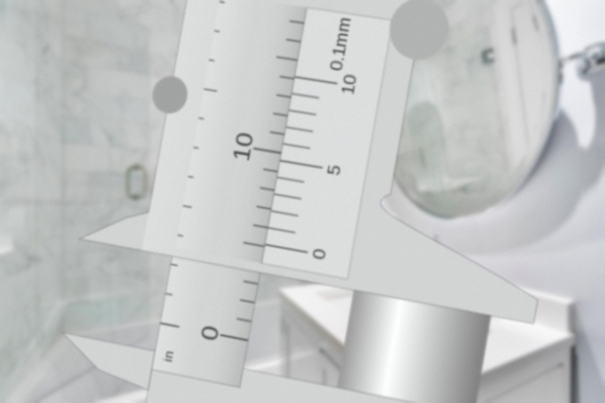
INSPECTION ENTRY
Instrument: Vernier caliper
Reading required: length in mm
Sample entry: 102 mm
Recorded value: 5.1 mm
